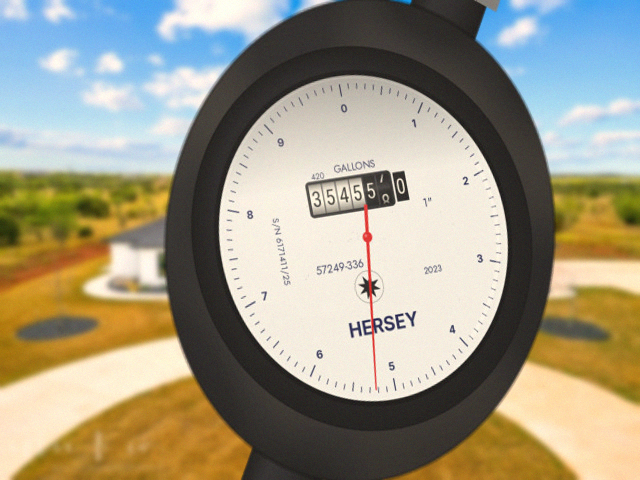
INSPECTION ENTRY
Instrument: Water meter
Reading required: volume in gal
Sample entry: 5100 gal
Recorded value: 3545575.2 gal
